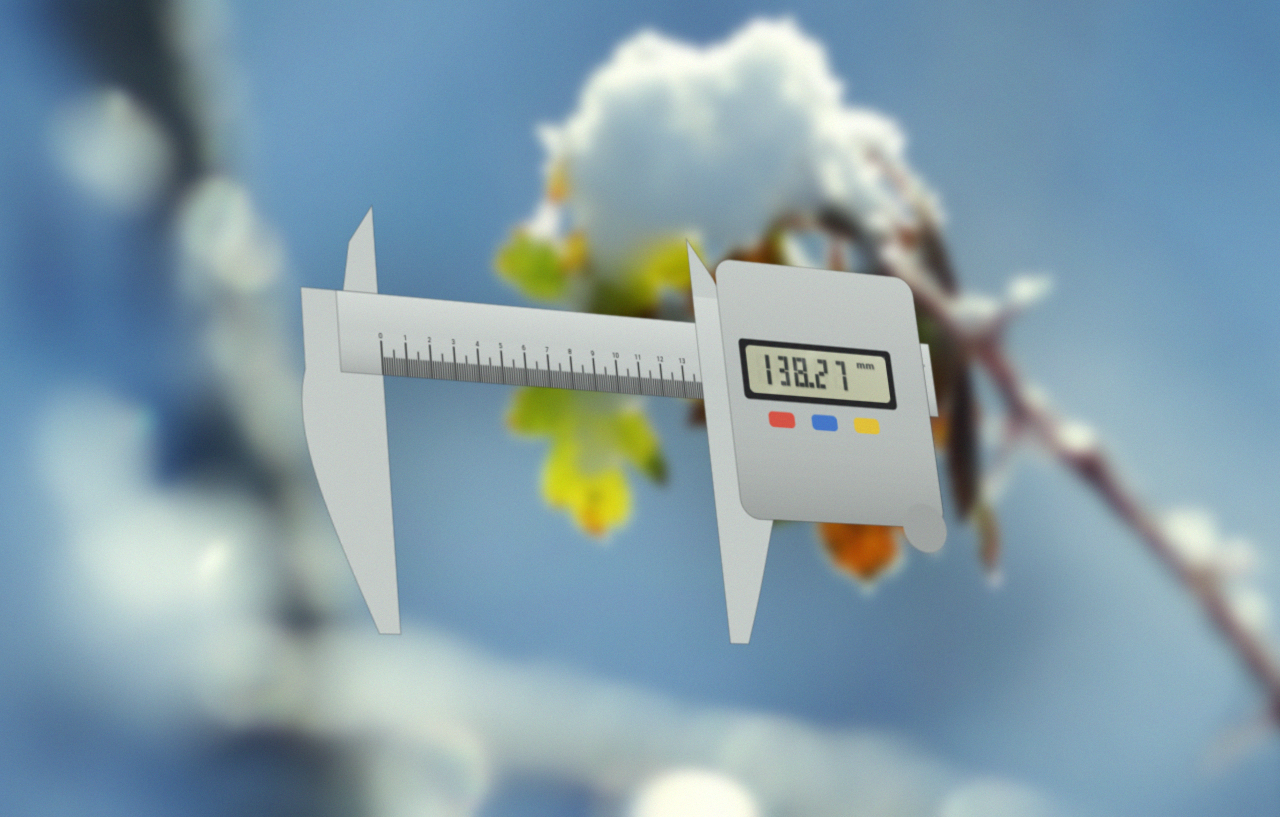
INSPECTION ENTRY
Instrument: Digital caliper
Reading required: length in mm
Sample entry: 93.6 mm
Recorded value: 138.27 mm
